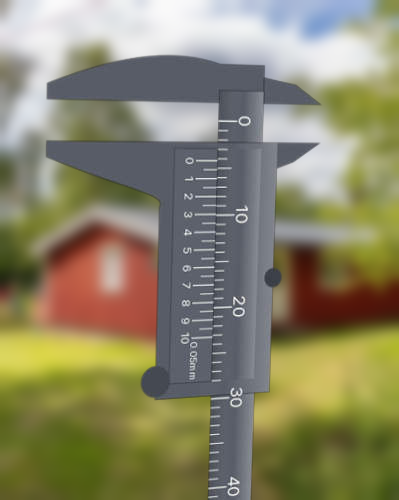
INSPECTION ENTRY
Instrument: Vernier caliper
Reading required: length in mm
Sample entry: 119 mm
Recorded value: 4.2 mm
